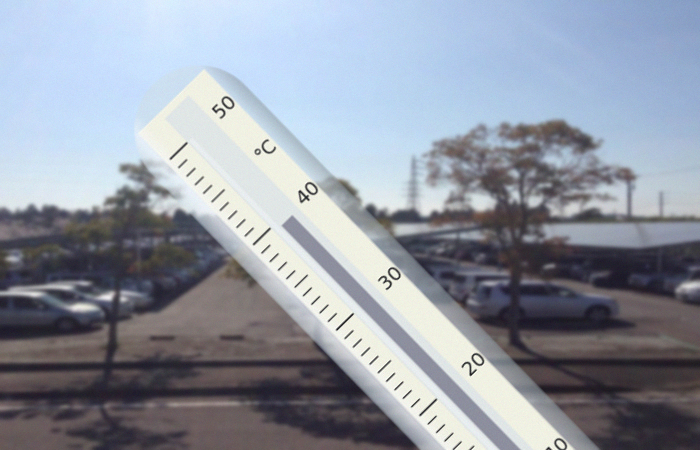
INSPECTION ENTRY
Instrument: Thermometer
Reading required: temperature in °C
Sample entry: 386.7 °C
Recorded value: 39.5 °C
